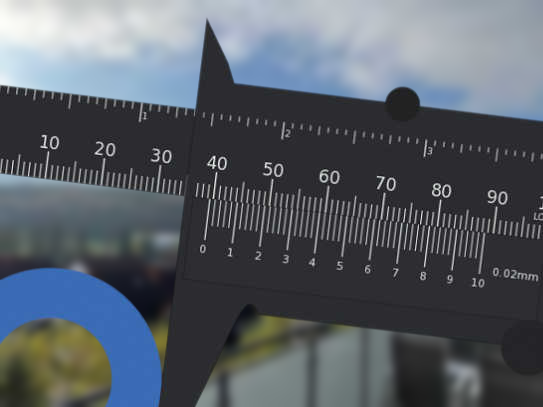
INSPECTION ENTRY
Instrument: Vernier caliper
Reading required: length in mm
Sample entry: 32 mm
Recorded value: 39.4 mm
